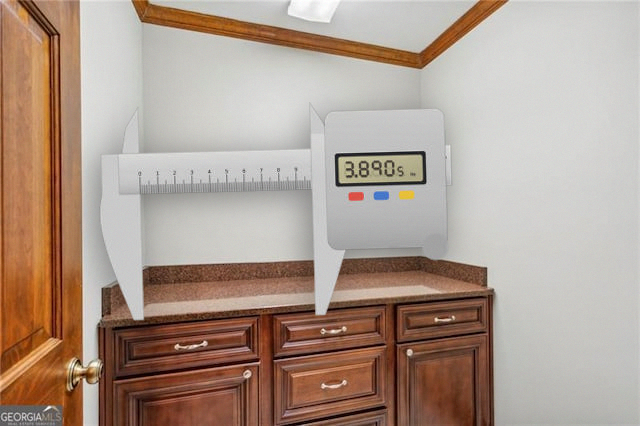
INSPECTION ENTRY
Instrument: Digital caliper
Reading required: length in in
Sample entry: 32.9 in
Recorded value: 3.8905 in
